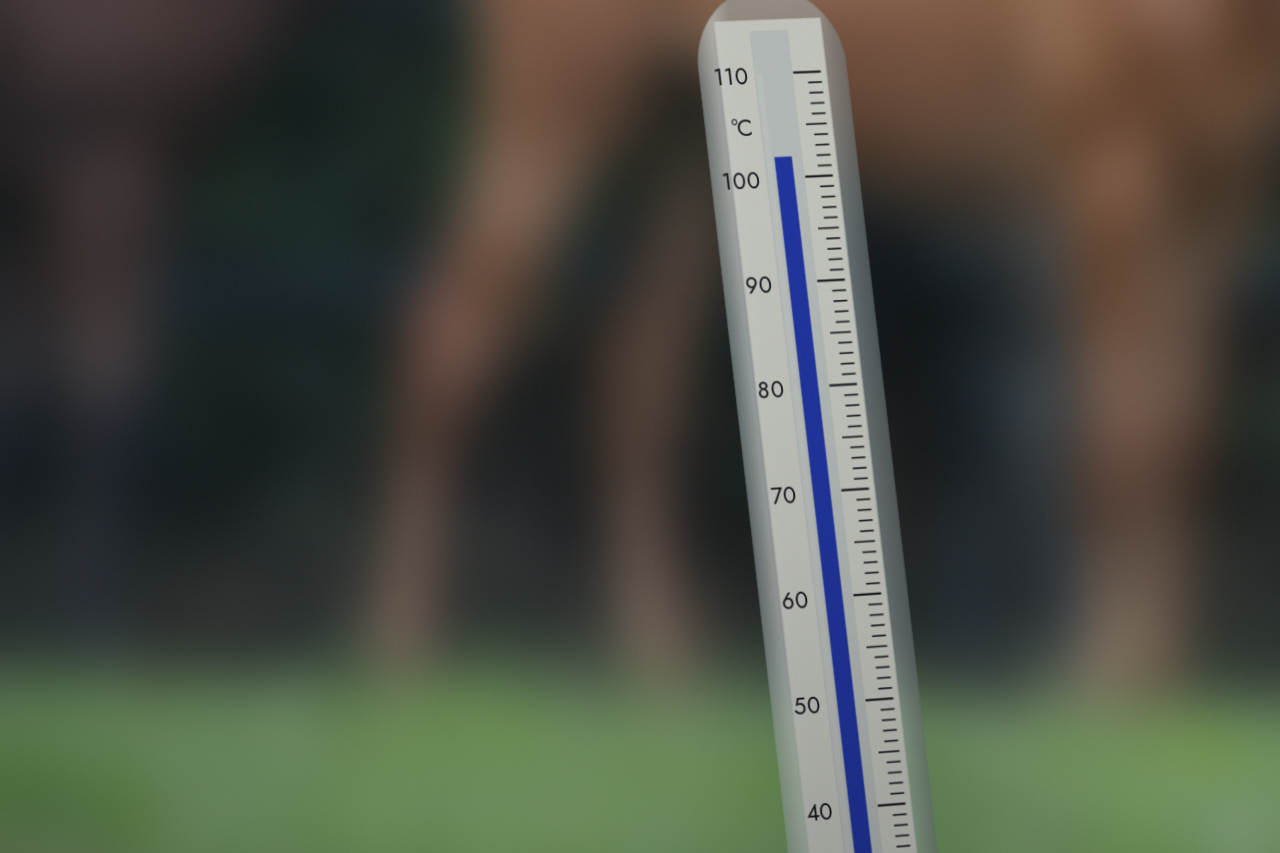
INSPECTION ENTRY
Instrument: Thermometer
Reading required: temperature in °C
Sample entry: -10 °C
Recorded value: 102 °C
